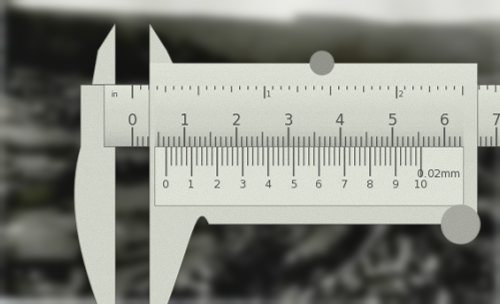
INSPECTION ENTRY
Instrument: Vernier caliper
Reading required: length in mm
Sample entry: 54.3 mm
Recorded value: 6.5 mm
